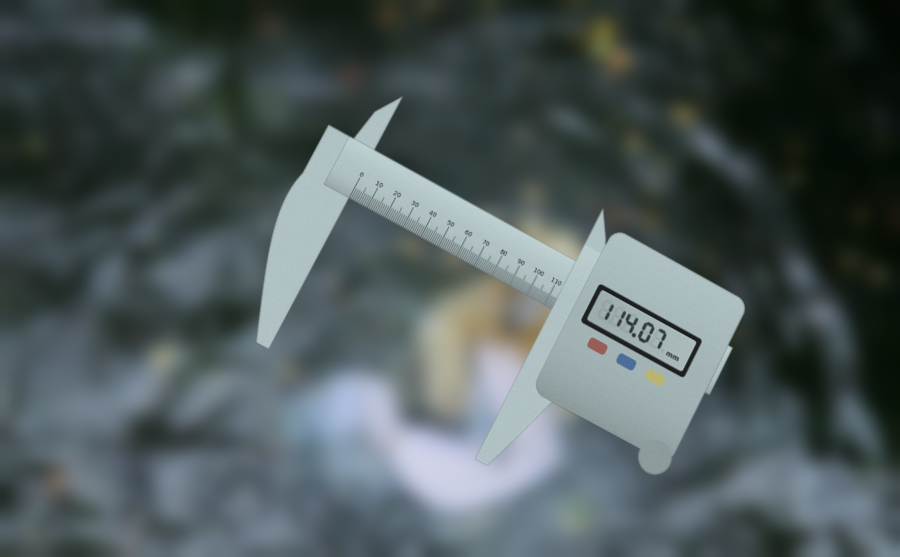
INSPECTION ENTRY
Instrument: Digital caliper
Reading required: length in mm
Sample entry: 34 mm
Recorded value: 114.07 mm
